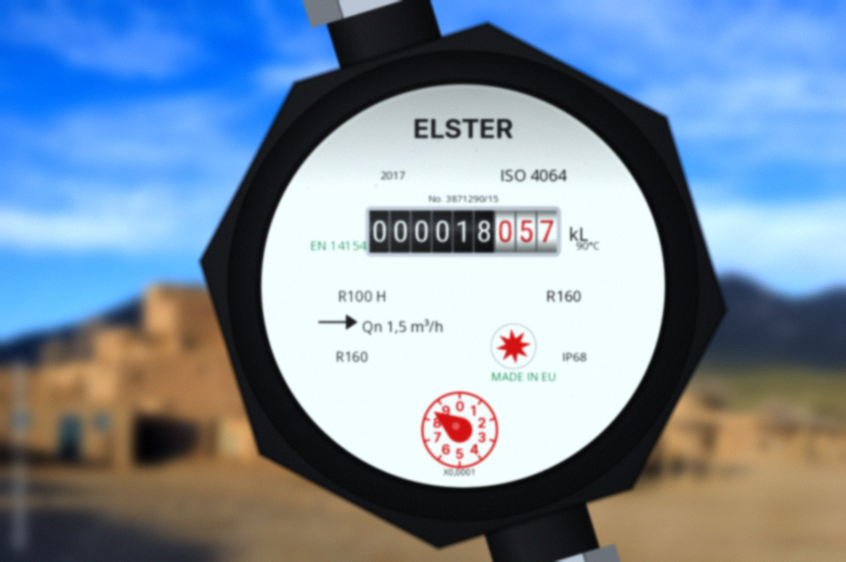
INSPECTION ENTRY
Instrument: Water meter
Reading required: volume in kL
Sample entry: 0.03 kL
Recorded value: 18.0578 kL
